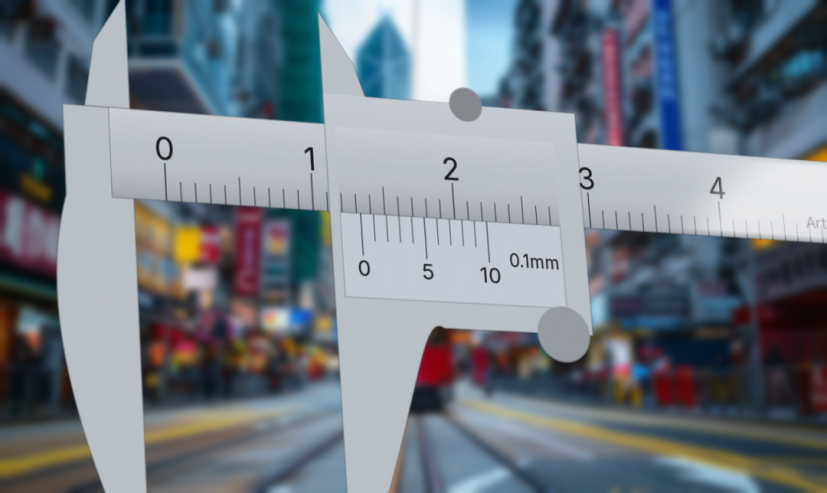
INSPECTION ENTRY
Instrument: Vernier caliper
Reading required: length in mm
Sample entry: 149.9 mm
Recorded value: 13.3 mm
